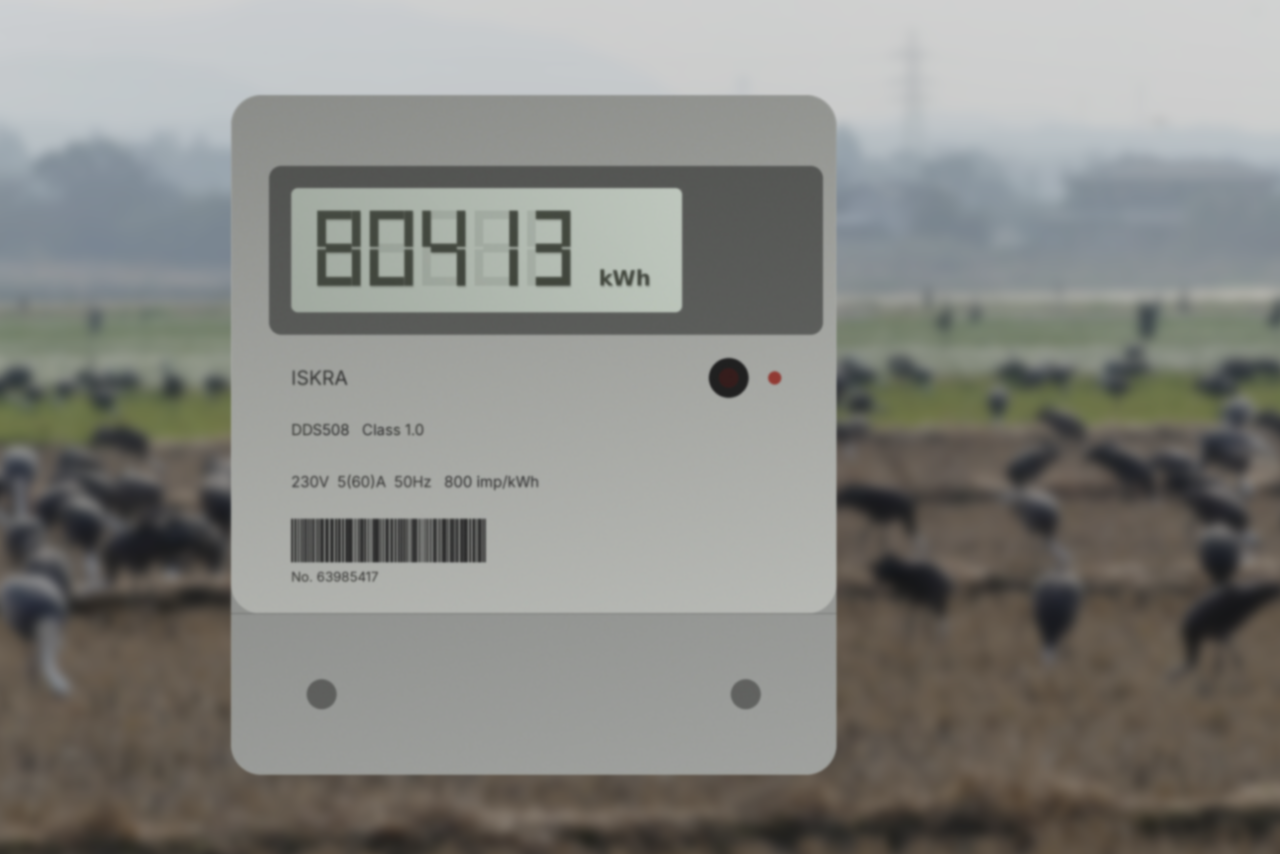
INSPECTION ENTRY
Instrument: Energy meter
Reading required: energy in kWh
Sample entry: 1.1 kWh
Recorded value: 80413 kWh
